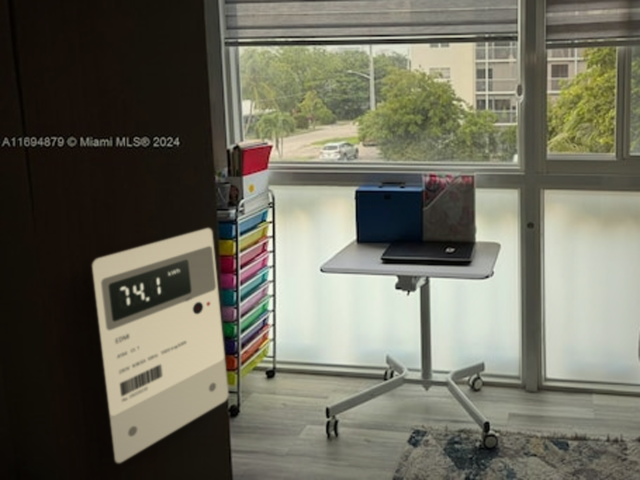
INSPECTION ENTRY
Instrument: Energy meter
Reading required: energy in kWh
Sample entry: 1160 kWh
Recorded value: 74.1 kWh
